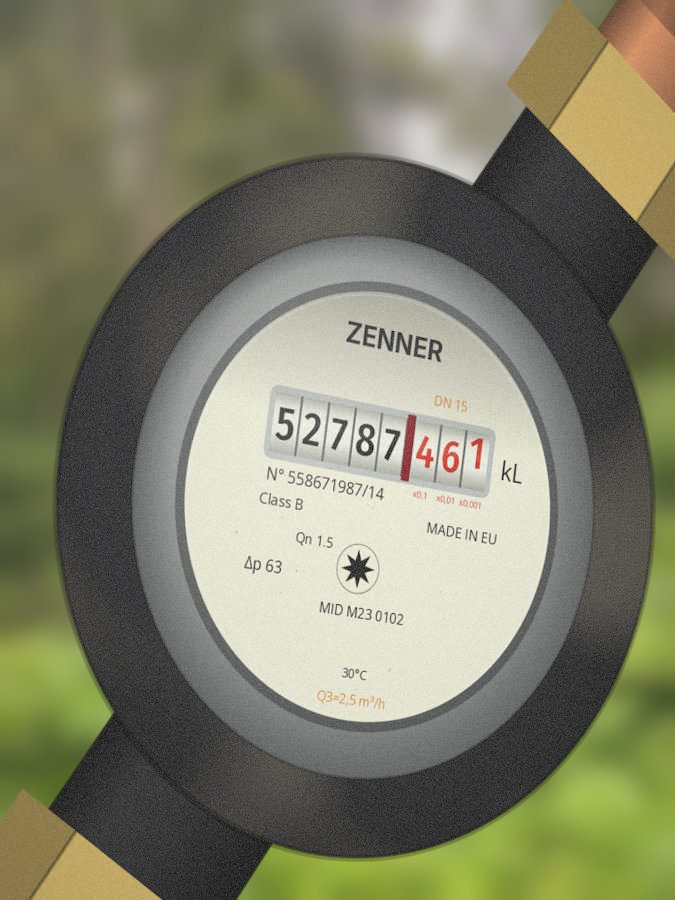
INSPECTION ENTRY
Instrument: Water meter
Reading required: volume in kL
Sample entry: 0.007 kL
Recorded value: 52787.461 kL
